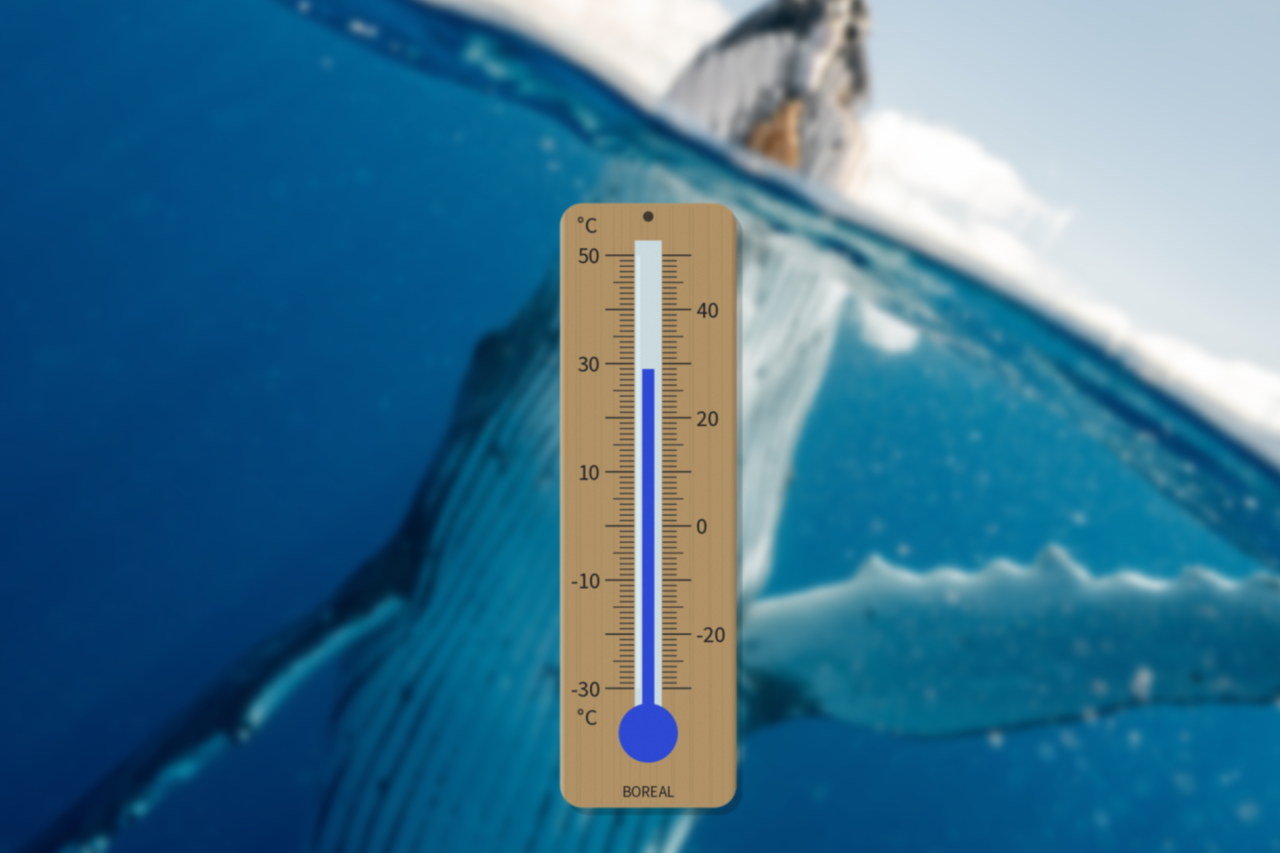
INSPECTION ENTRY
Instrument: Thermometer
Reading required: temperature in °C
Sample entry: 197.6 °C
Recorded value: 29 °C
